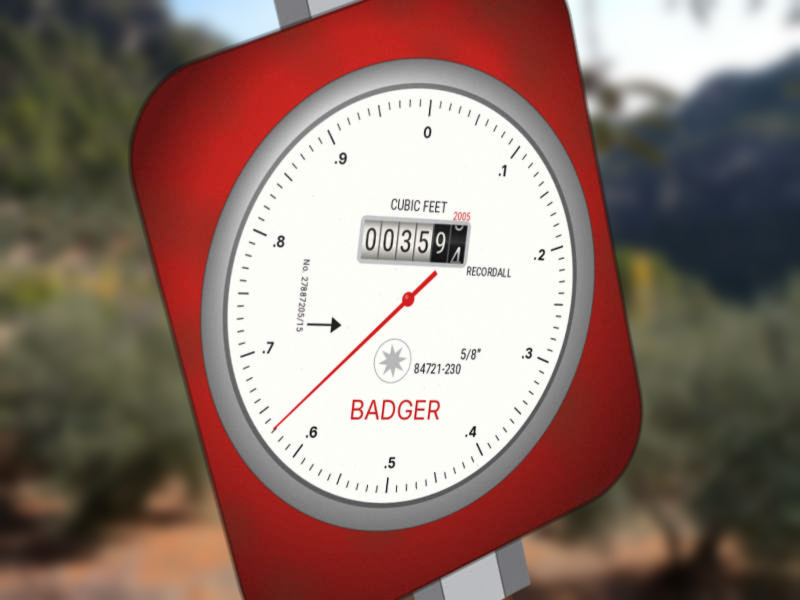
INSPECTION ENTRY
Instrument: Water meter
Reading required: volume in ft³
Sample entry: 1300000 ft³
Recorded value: 3593.63 ft³
